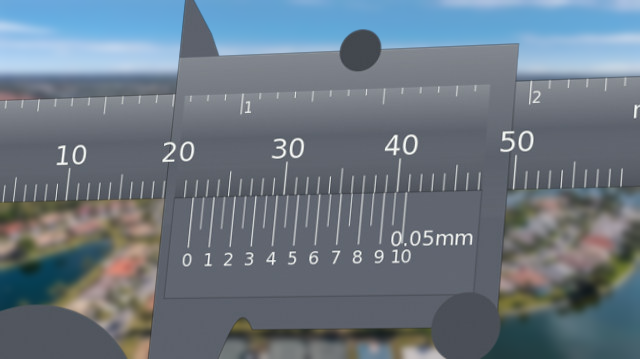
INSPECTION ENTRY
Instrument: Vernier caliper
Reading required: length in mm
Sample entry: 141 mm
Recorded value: 21.8 mm
